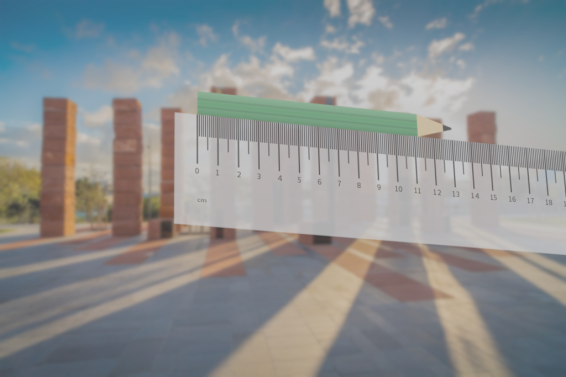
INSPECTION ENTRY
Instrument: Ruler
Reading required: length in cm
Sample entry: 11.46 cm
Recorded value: 13 cm
